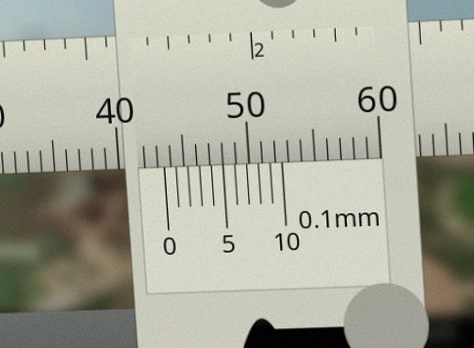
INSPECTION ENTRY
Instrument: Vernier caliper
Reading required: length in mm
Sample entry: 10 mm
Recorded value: 43.5 mm
